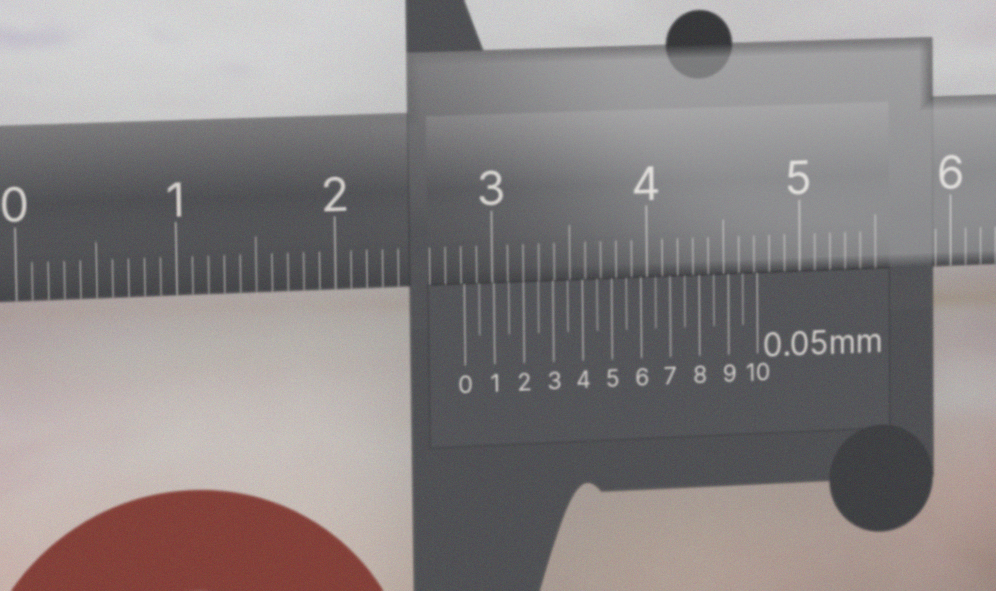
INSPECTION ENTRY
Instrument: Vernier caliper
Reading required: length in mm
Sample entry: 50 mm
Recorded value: 28.2 mm
